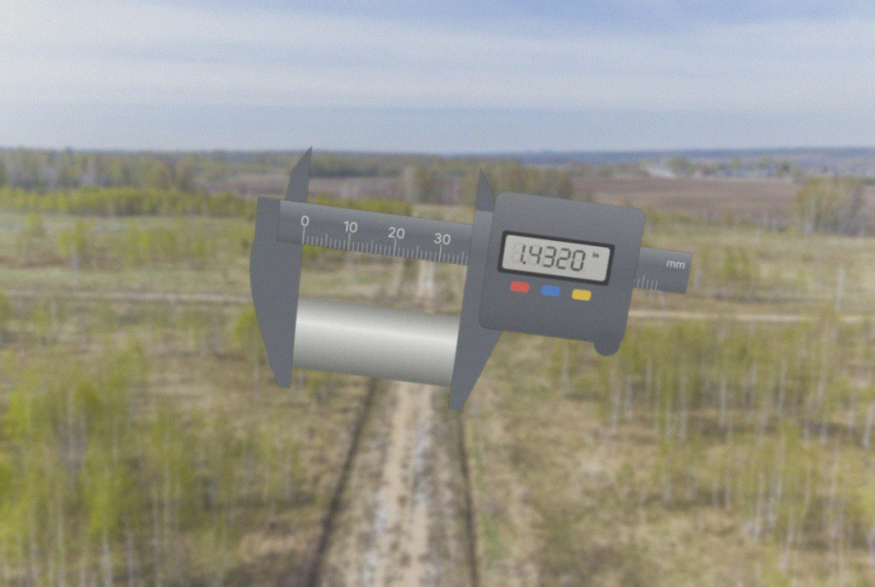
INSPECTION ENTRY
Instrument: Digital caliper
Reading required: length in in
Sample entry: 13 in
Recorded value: 1.4320 in
